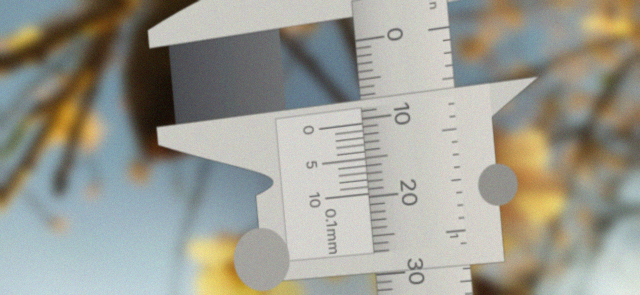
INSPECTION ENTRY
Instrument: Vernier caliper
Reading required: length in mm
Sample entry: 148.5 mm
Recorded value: 10.6 mm
